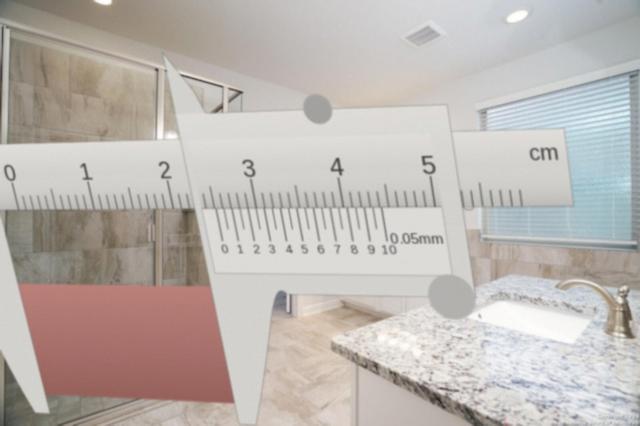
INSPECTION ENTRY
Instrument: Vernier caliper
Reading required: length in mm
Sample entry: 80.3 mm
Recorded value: 25.2 mm
